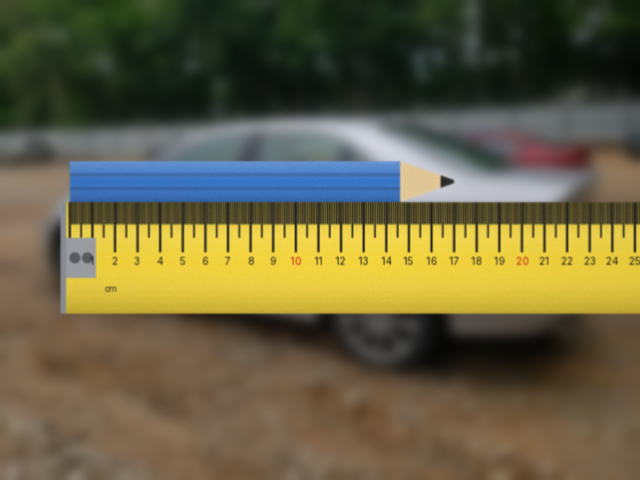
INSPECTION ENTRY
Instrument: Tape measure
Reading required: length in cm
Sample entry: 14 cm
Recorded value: 17 cm
